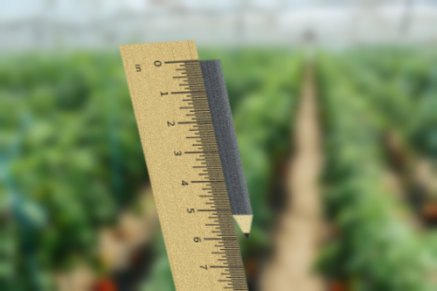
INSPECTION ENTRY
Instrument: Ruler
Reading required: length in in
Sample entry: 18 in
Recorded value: 6 in
